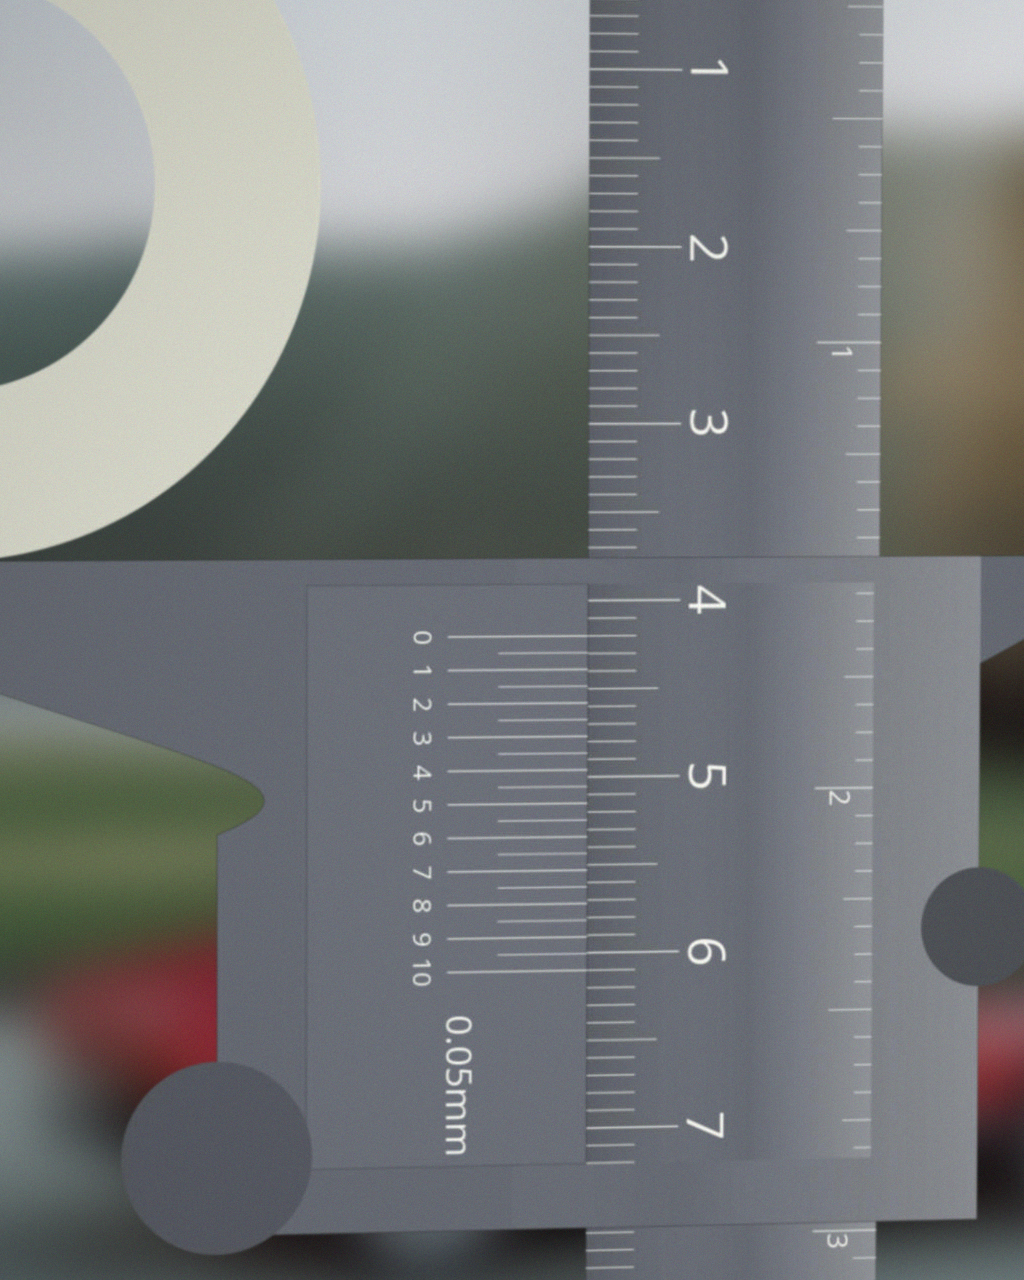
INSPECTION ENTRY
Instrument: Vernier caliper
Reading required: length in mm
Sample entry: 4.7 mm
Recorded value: 42.0 mm
